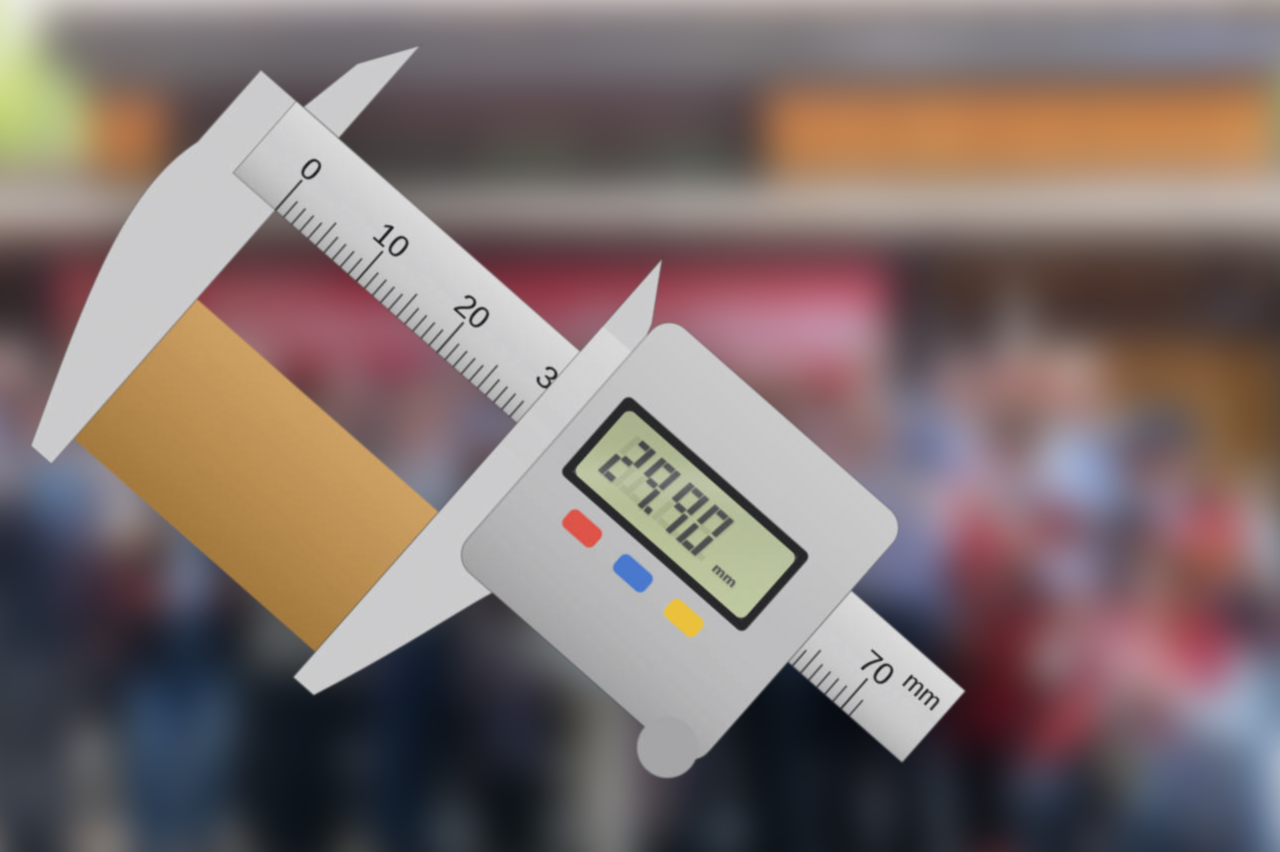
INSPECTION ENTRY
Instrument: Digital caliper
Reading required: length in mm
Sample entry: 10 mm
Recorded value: 29.90 mm
